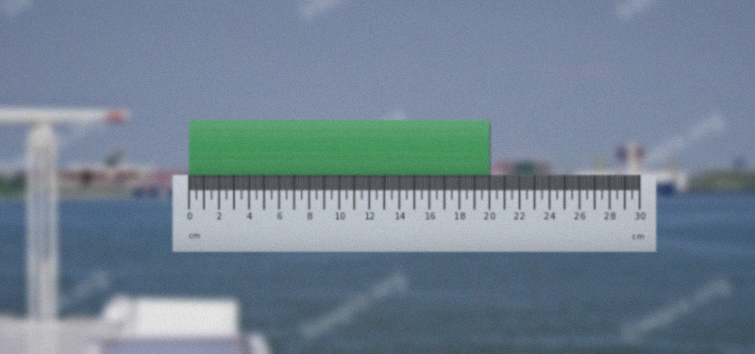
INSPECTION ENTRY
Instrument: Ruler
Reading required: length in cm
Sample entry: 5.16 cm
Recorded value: 20 cm
